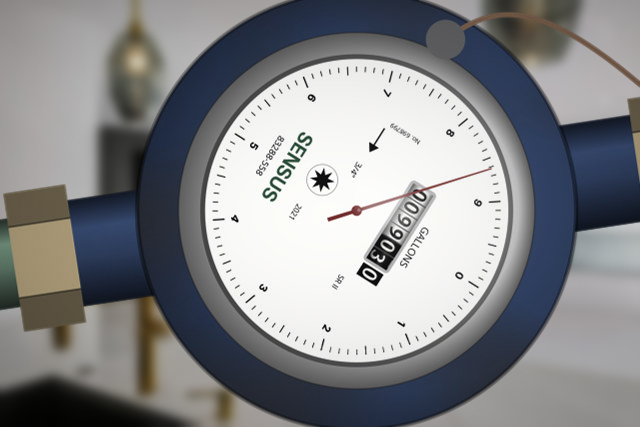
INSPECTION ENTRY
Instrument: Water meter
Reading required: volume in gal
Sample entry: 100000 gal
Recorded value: 99028.6 gal
